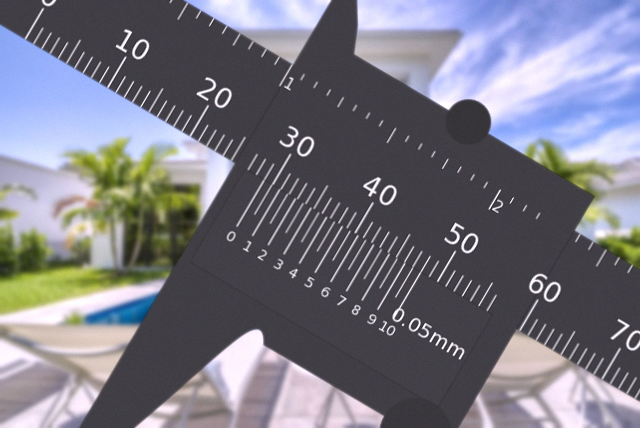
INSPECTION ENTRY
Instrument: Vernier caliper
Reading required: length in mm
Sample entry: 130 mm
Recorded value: 29.0 mm
